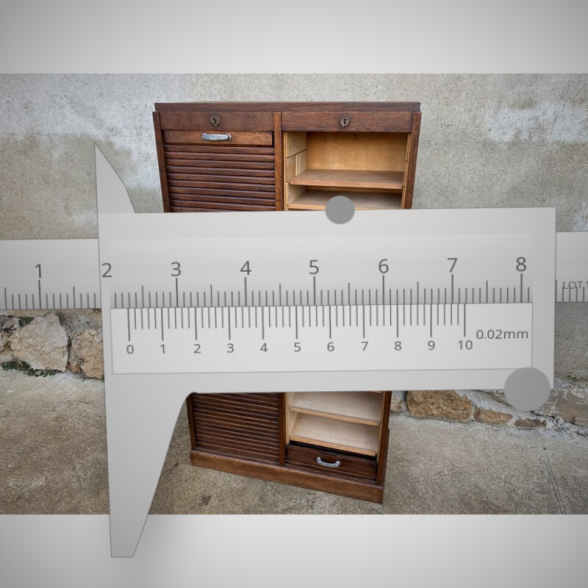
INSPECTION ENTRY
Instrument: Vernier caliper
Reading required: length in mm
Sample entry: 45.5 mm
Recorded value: 22.8 mm
